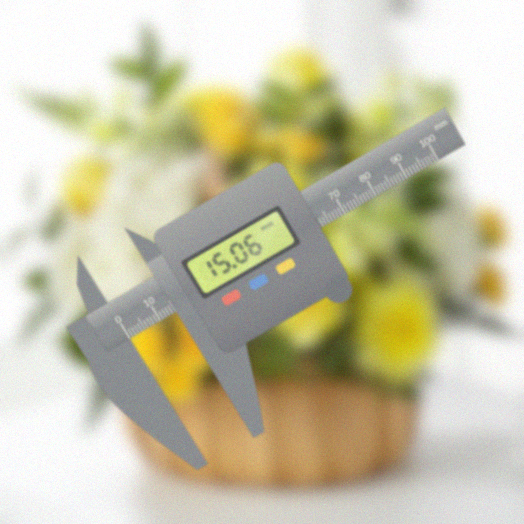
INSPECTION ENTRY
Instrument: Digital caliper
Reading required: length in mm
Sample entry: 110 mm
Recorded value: 15.06 mm
